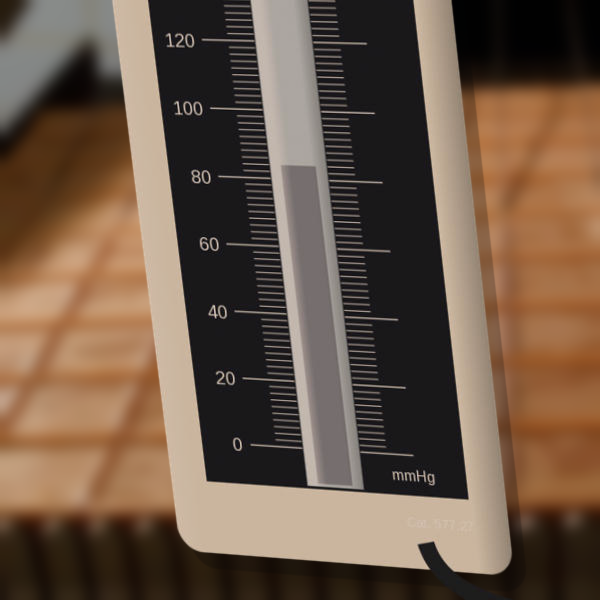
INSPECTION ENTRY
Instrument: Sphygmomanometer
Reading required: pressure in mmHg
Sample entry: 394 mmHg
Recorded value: 84 mmHg
